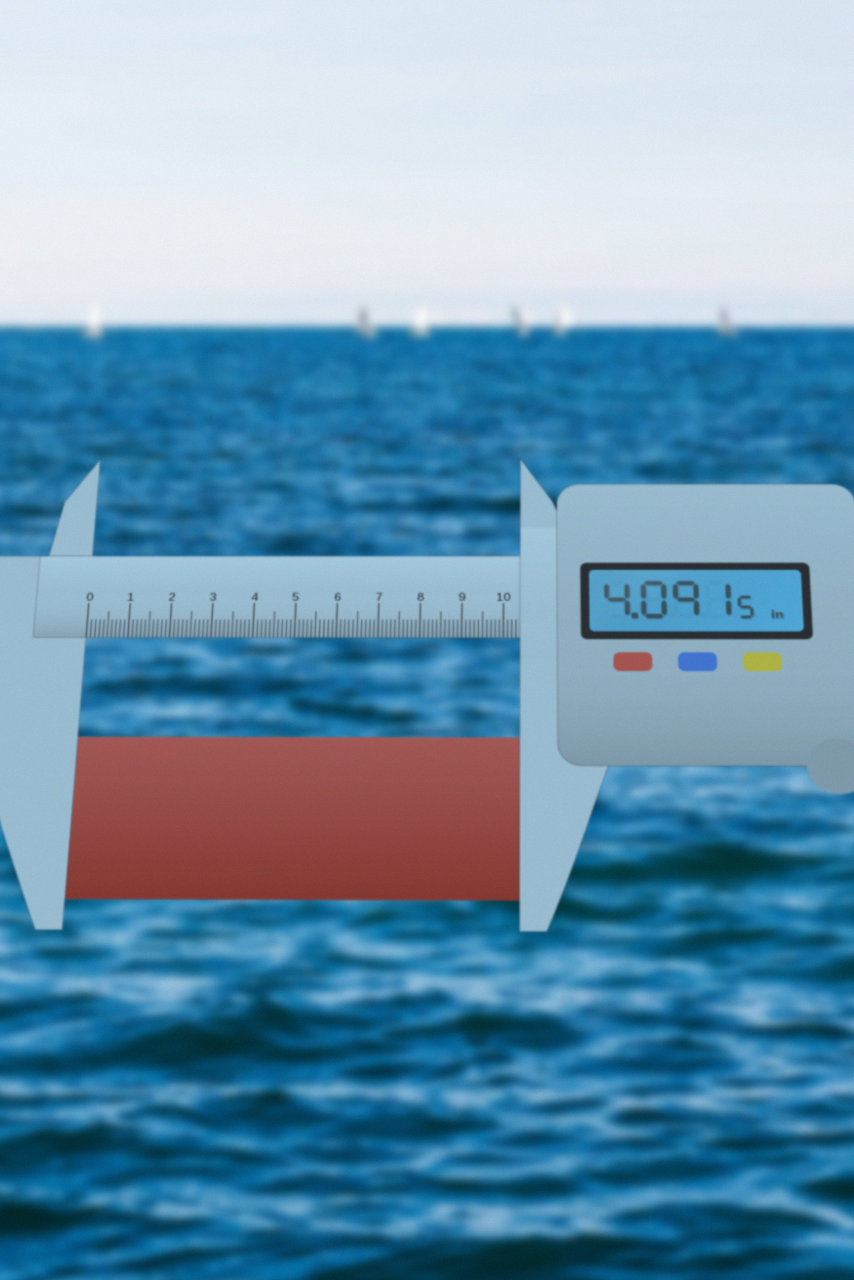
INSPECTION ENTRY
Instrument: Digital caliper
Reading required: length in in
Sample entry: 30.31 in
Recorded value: 4.0915 in
